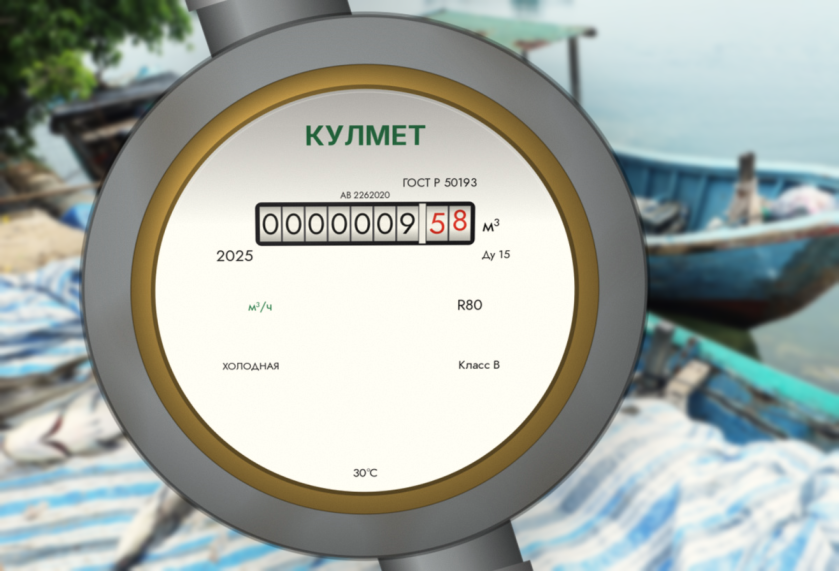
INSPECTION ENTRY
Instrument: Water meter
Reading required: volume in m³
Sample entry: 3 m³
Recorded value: 9.58 m³
